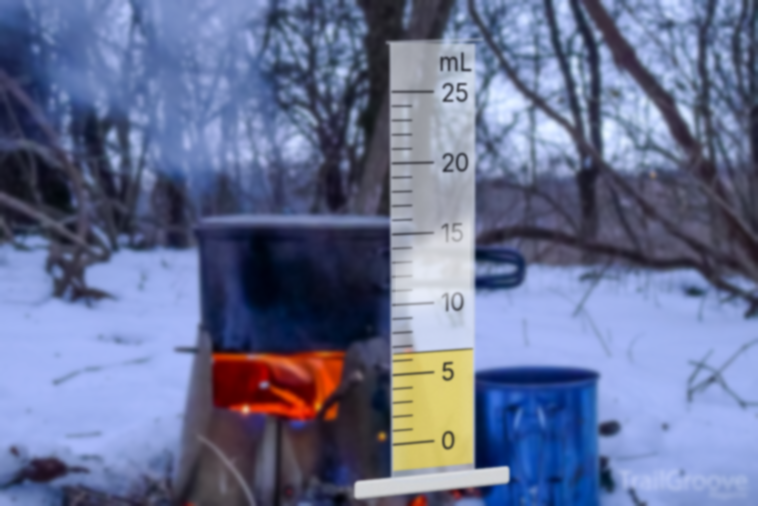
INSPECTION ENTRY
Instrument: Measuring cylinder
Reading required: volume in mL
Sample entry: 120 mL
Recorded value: 6.5 mL
